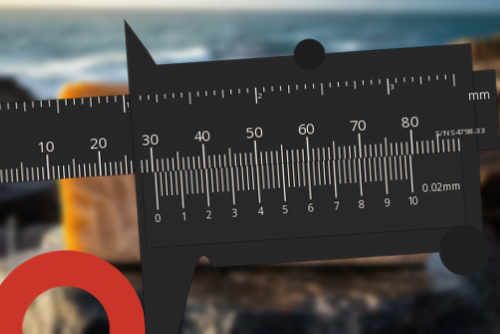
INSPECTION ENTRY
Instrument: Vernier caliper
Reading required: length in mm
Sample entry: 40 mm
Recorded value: 30.5 mm
